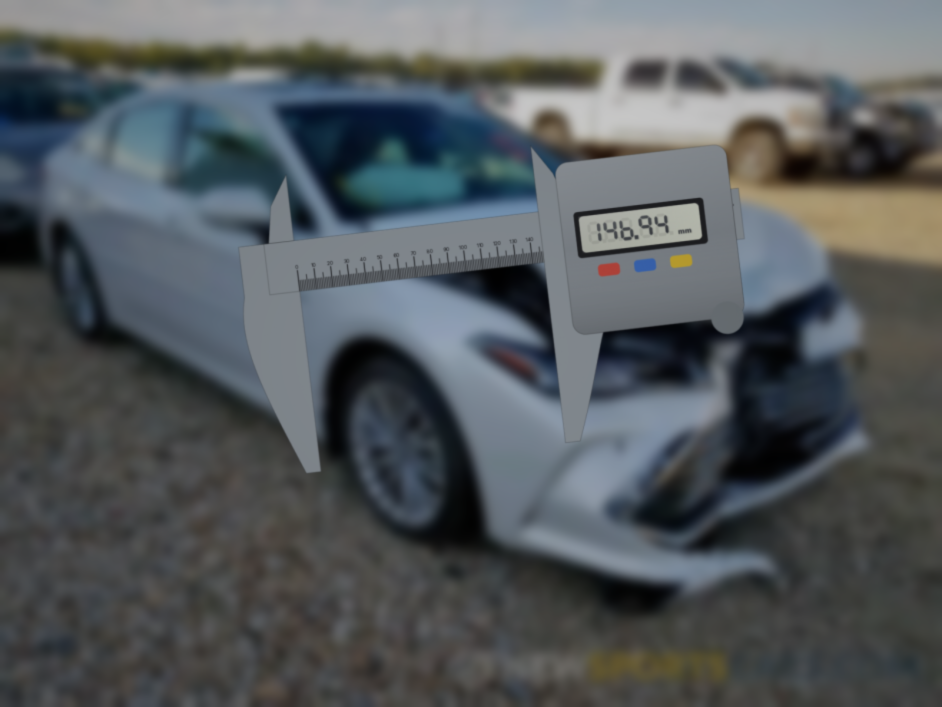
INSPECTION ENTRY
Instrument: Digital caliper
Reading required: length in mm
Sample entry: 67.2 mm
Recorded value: 146.94 mm
